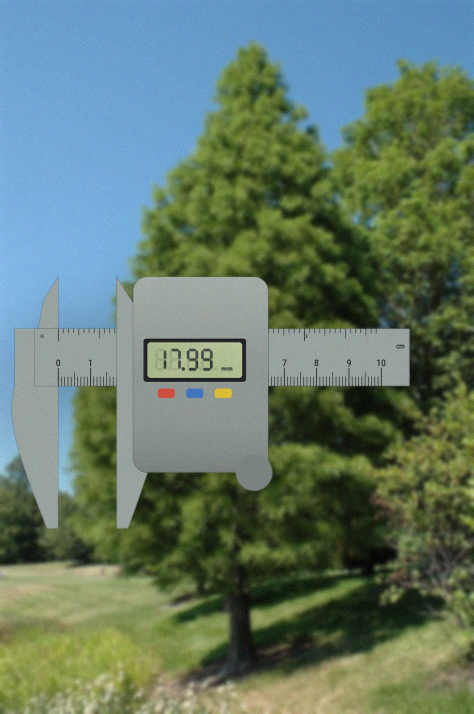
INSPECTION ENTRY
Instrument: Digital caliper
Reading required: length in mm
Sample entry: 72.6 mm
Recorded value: 17.99 mm
